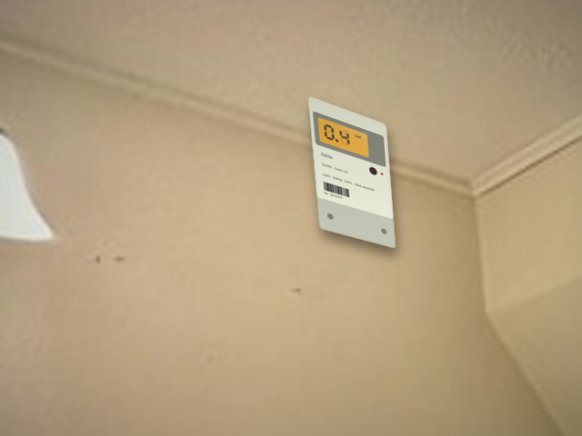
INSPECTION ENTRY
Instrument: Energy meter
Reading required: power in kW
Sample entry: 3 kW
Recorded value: 0.4 kW
